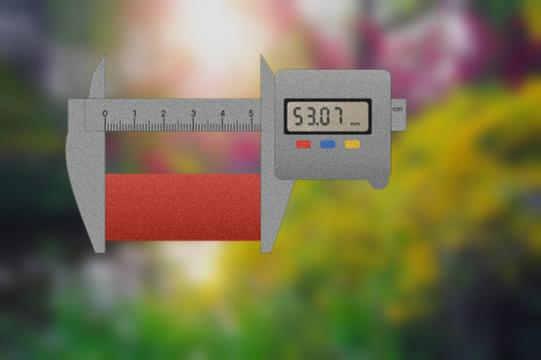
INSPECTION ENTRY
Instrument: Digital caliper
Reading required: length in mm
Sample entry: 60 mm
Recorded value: 53.07 mm
